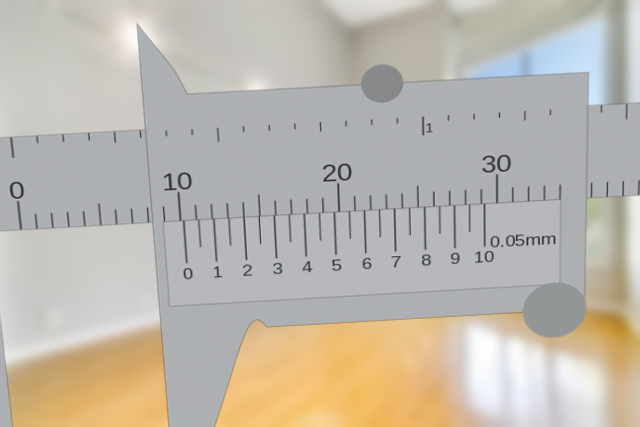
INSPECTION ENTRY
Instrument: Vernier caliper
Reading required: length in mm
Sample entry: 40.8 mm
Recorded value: 10.2 mm
